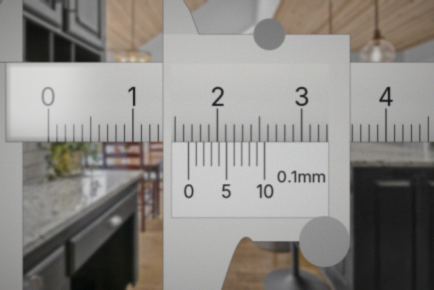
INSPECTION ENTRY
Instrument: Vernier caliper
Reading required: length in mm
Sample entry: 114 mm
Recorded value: 16.6 mm
